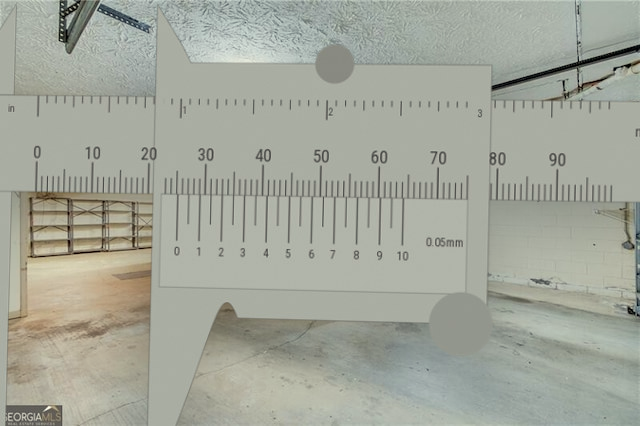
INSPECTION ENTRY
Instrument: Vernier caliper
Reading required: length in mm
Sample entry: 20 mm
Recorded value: 25.2 mm
